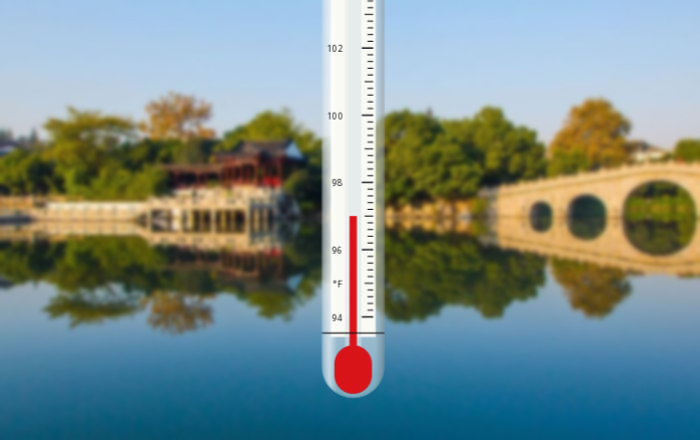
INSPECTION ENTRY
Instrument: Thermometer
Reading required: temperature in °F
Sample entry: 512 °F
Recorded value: 97 °F
